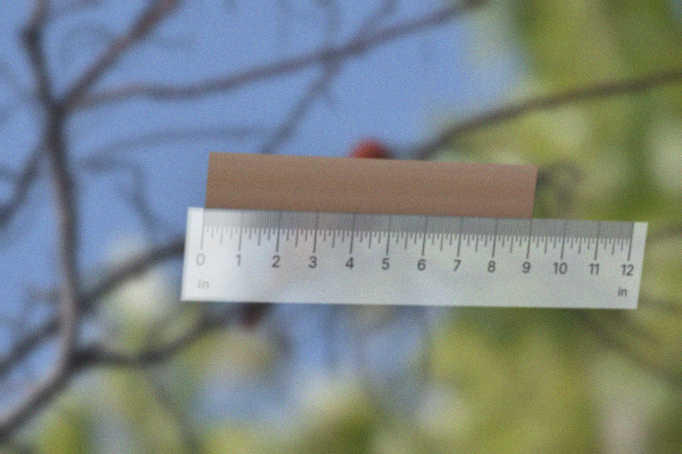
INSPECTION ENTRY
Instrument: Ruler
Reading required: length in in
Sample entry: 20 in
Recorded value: 9 in
